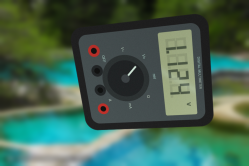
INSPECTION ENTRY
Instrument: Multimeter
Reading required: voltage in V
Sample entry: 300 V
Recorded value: 1.124 V
